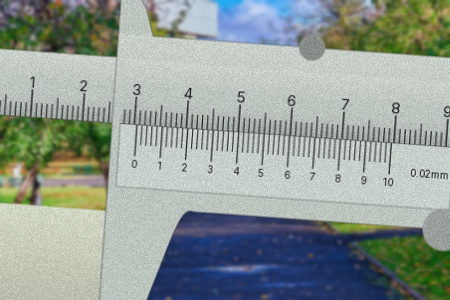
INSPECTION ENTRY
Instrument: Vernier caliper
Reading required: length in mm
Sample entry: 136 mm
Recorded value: 30.5 mm
